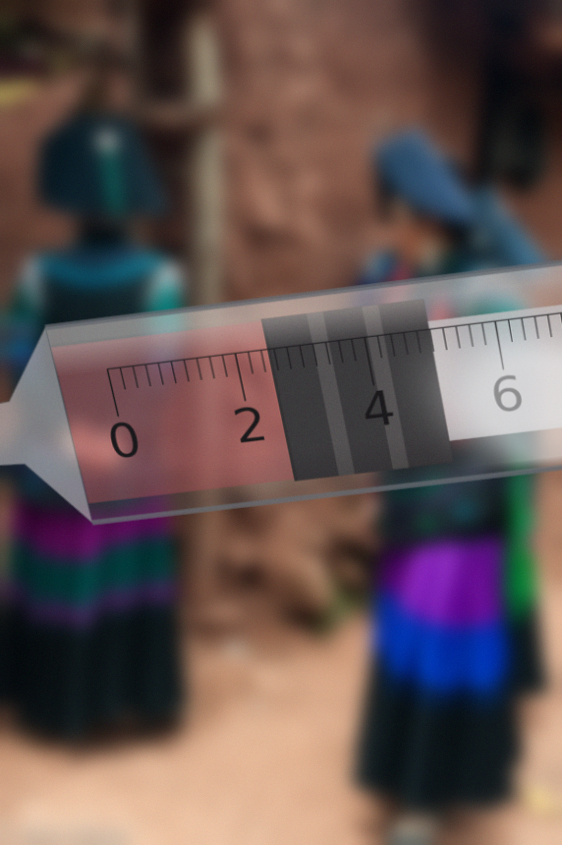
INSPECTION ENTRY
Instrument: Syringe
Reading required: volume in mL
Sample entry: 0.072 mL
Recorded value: 2.5 mL
